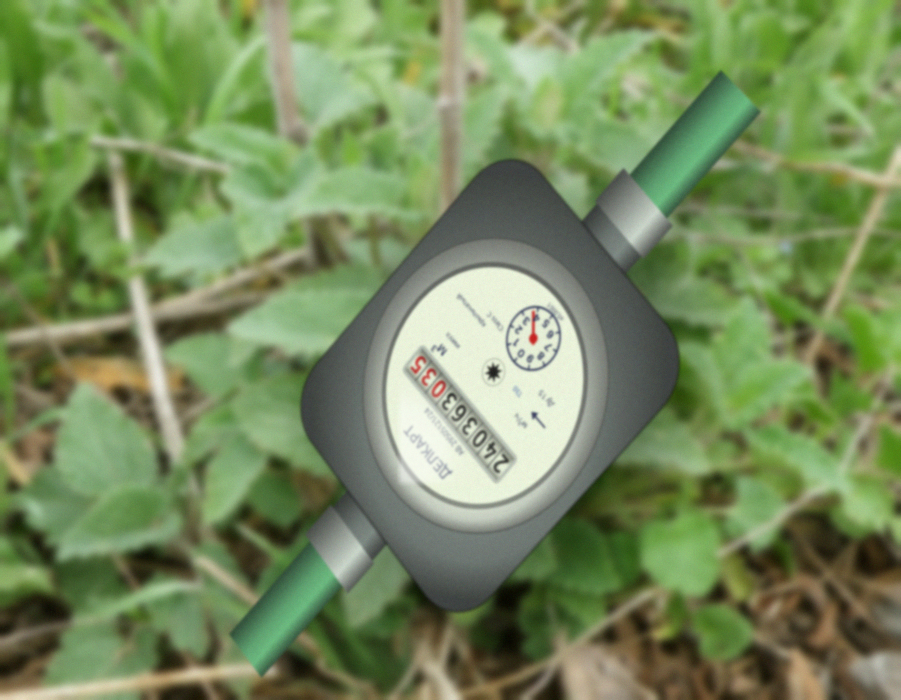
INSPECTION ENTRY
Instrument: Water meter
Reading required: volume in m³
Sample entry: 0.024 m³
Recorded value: 240363.0353 m³
